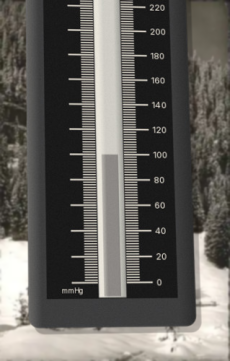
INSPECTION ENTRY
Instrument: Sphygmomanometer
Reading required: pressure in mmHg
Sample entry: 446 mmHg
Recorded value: 100 mmHg
